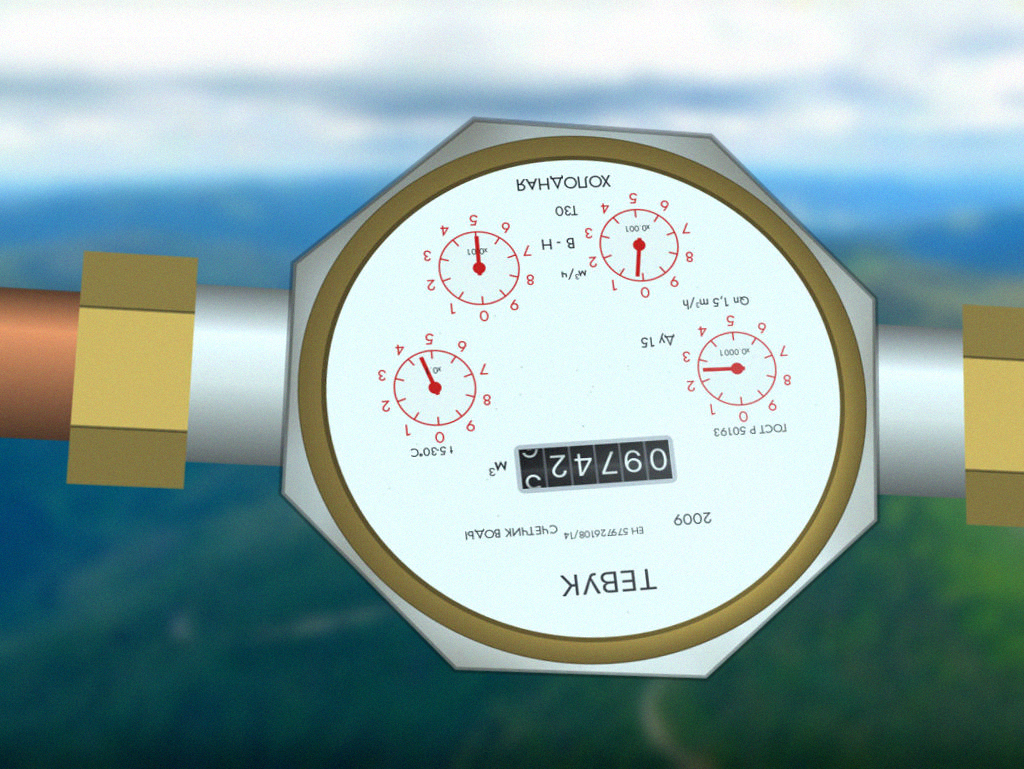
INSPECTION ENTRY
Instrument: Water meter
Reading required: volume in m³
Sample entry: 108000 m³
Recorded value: 97425.4502 m³
